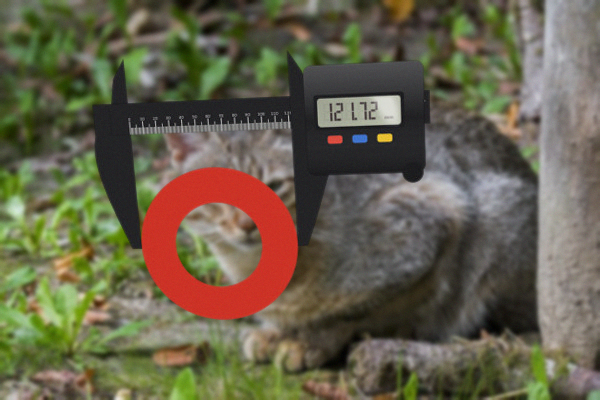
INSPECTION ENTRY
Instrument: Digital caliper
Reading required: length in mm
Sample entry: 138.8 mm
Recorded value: 121.72 mm
